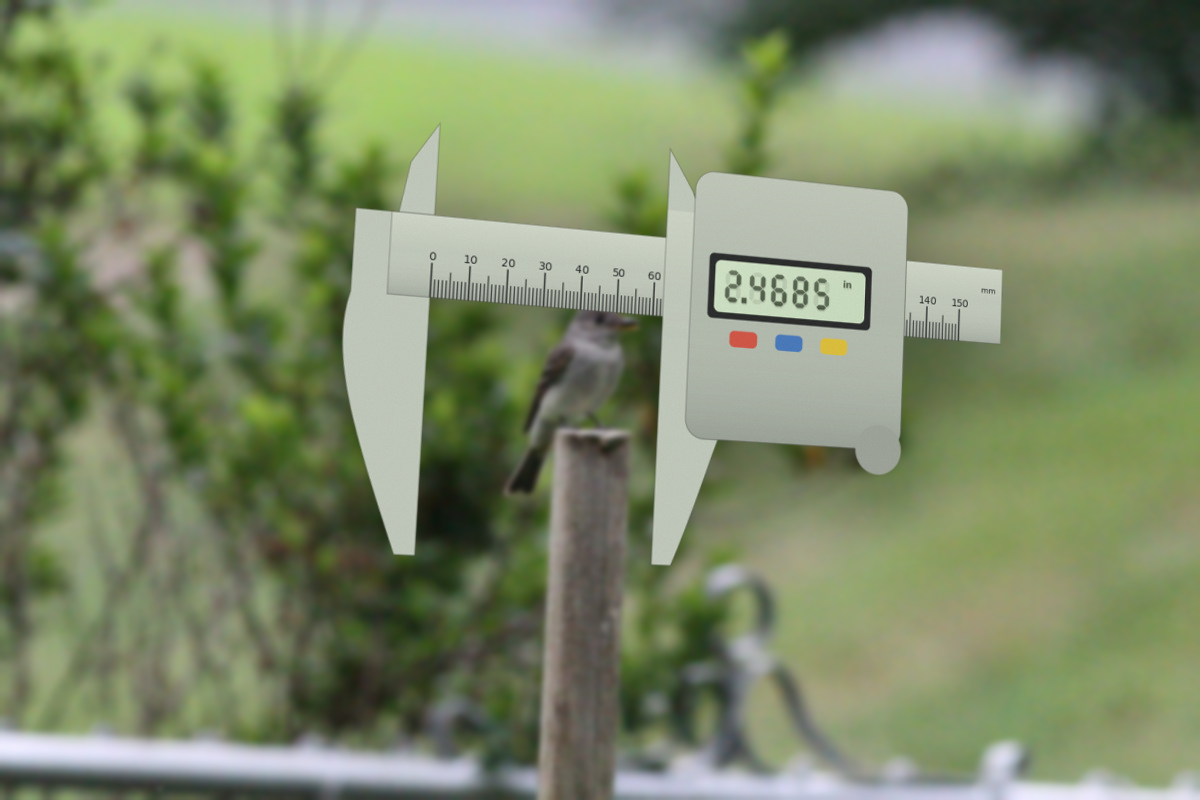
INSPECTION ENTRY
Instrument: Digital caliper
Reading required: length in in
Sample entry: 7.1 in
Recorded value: 2.4685 in
